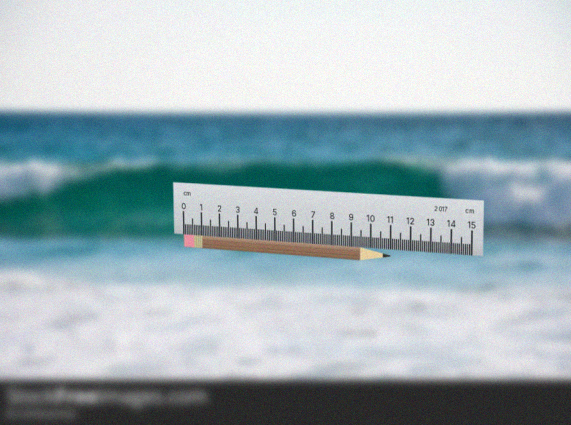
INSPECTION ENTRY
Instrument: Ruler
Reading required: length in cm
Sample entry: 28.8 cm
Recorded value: 11 cm
